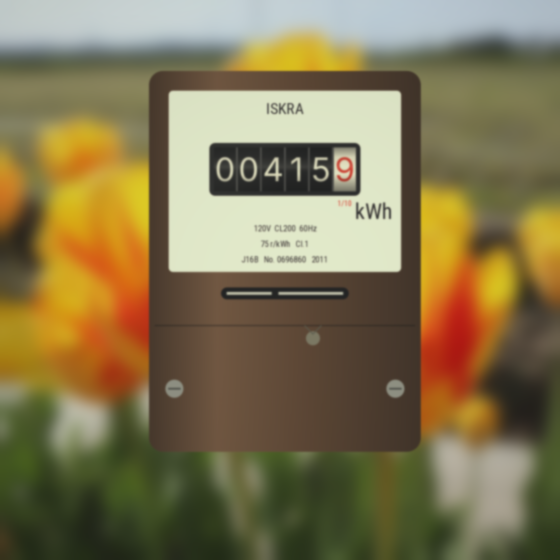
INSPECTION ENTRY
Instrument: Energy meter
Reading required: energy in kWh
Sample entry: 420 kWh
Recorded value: 415.9 kWh
